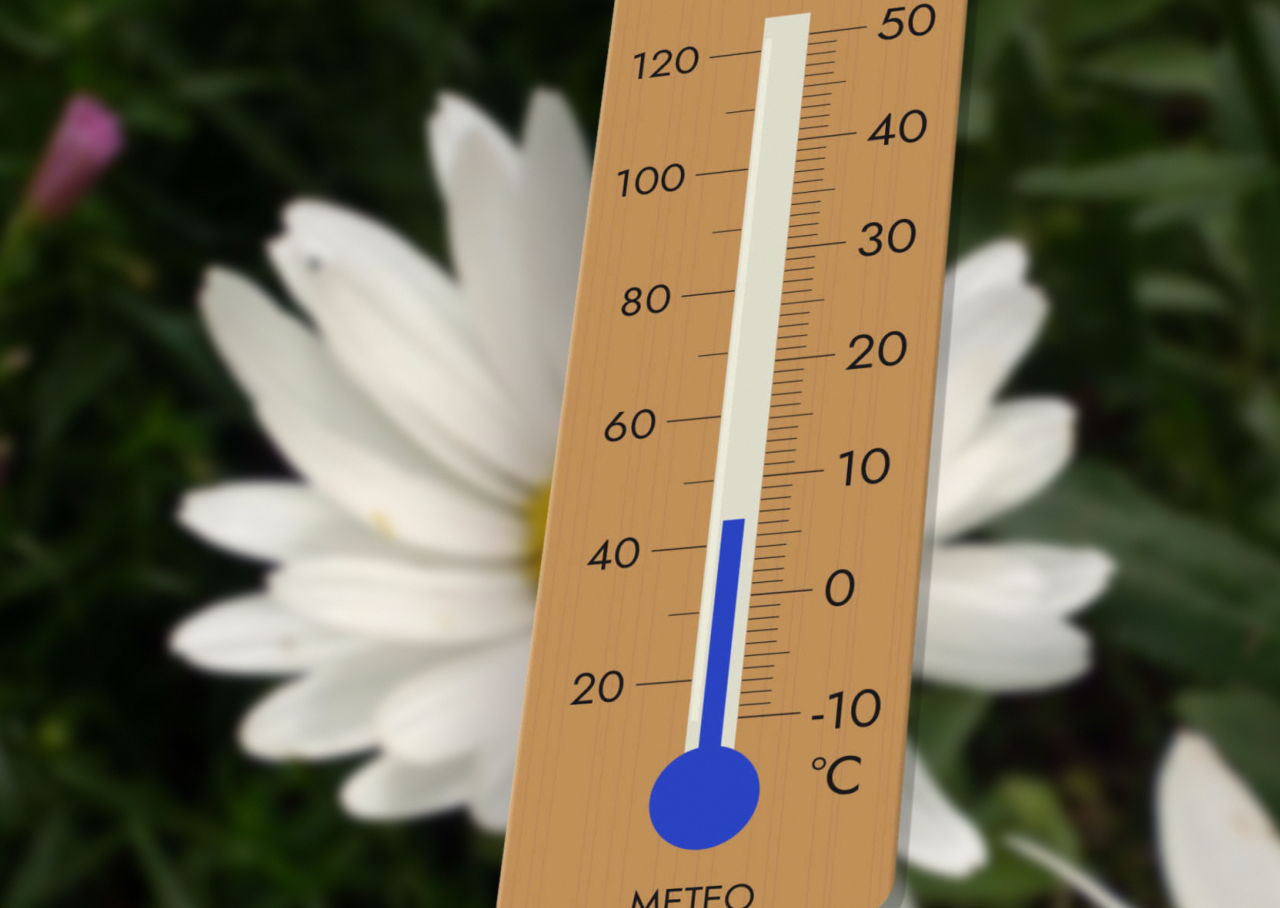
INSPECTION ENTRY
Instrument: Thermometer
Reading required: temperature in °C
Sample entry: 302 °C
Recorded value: 6.5 °C
